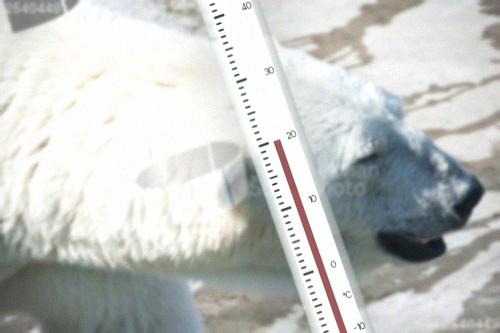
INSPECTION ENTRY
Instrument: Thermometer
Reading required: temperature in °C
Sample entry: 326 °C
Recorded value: 20 °C
